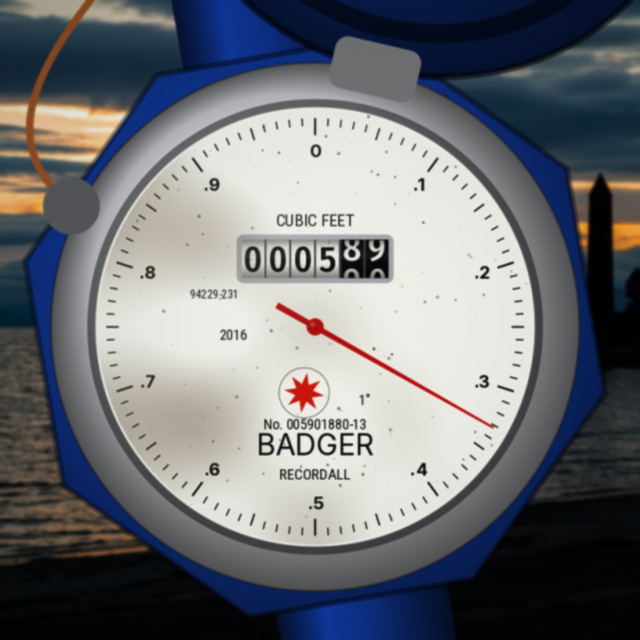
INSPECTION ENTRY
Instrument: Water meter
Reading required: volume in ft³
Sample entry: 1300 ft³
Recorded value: 589.33 ft³
